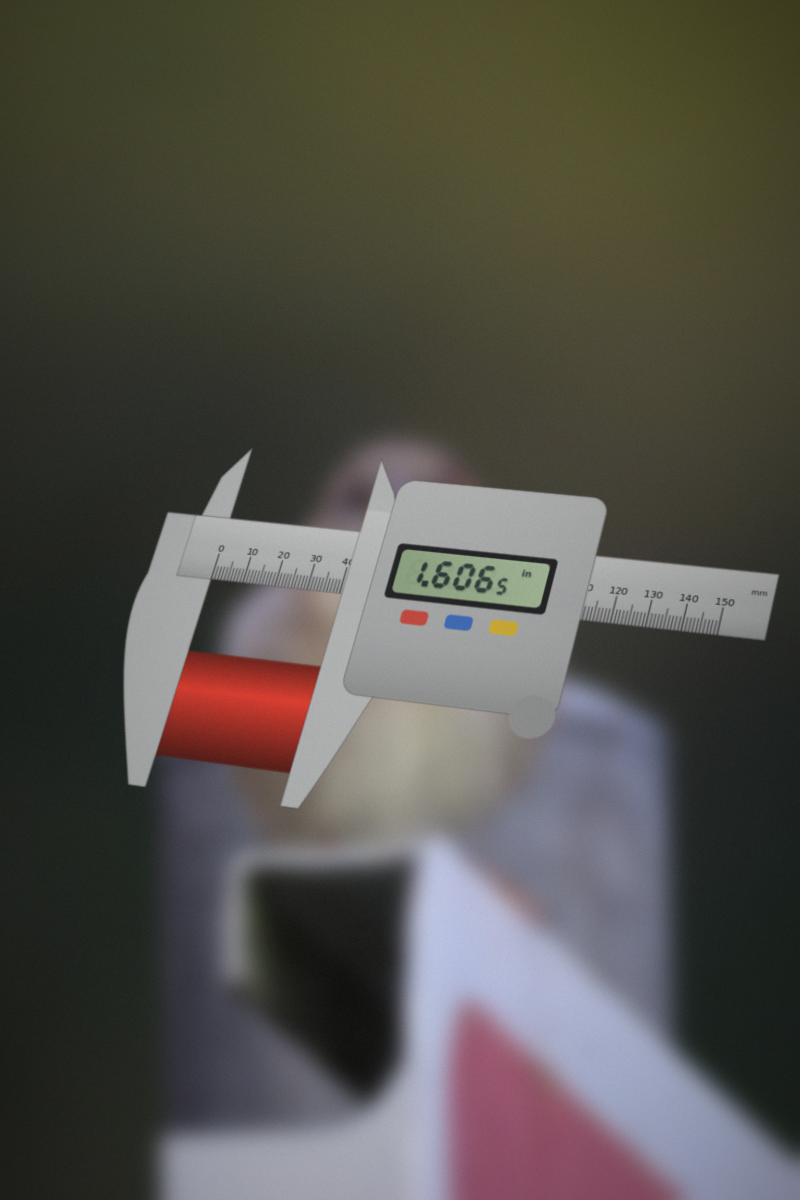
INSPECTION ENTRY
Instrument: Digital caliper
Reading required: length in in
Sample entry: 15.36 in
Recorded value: 1.6065 in
